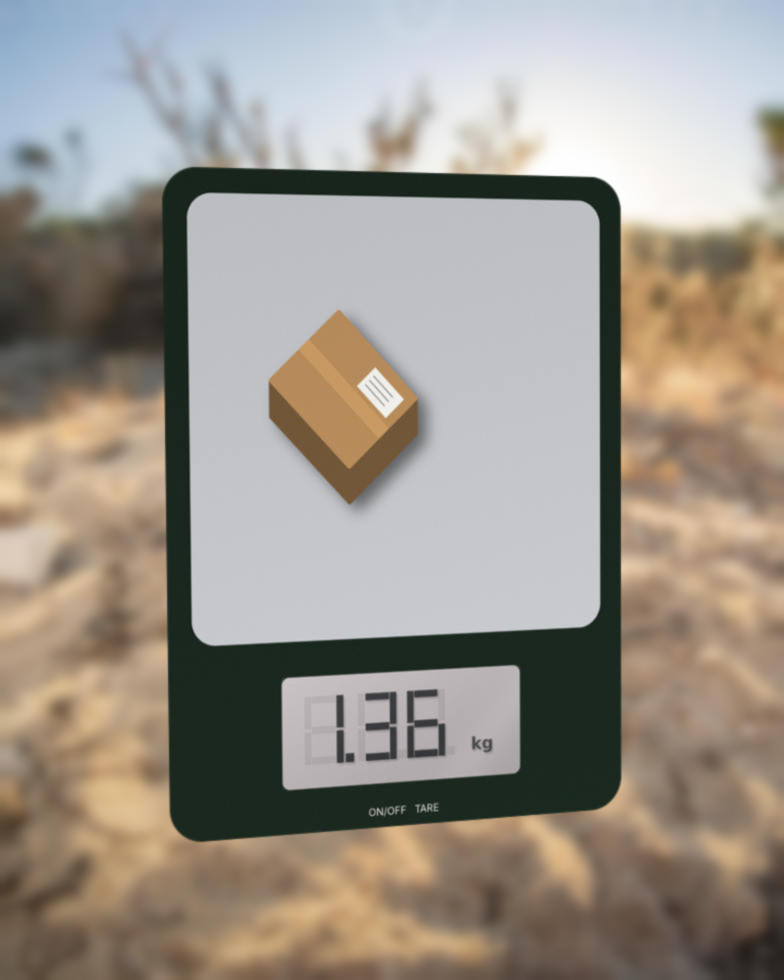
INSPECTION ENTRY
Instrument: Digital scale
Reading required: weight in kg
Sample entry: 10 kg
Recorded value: 1.36 kg
